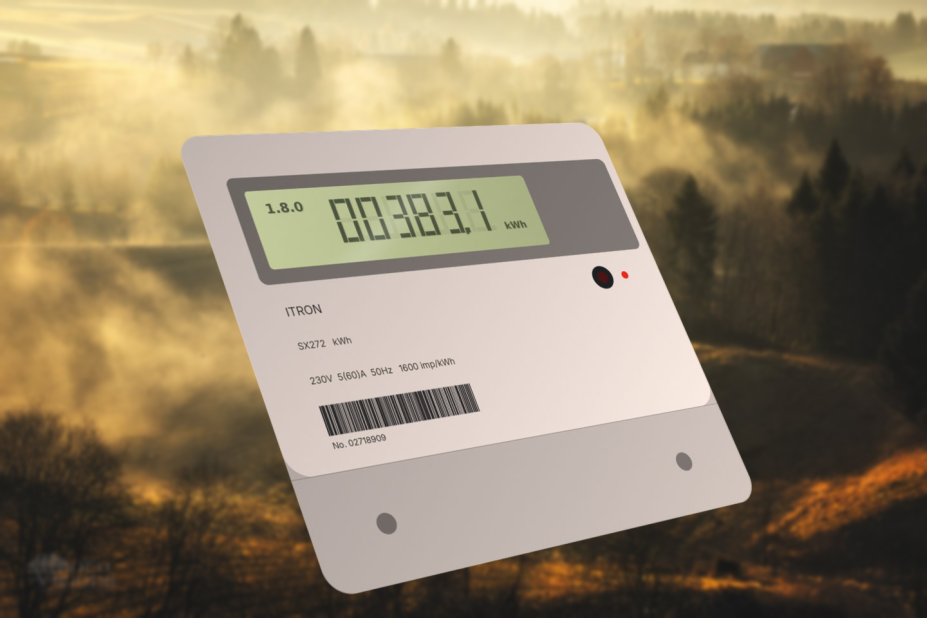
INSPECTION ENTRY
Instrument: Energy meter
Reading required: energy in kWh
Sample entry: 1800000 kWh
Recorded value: 383.1 kWh
